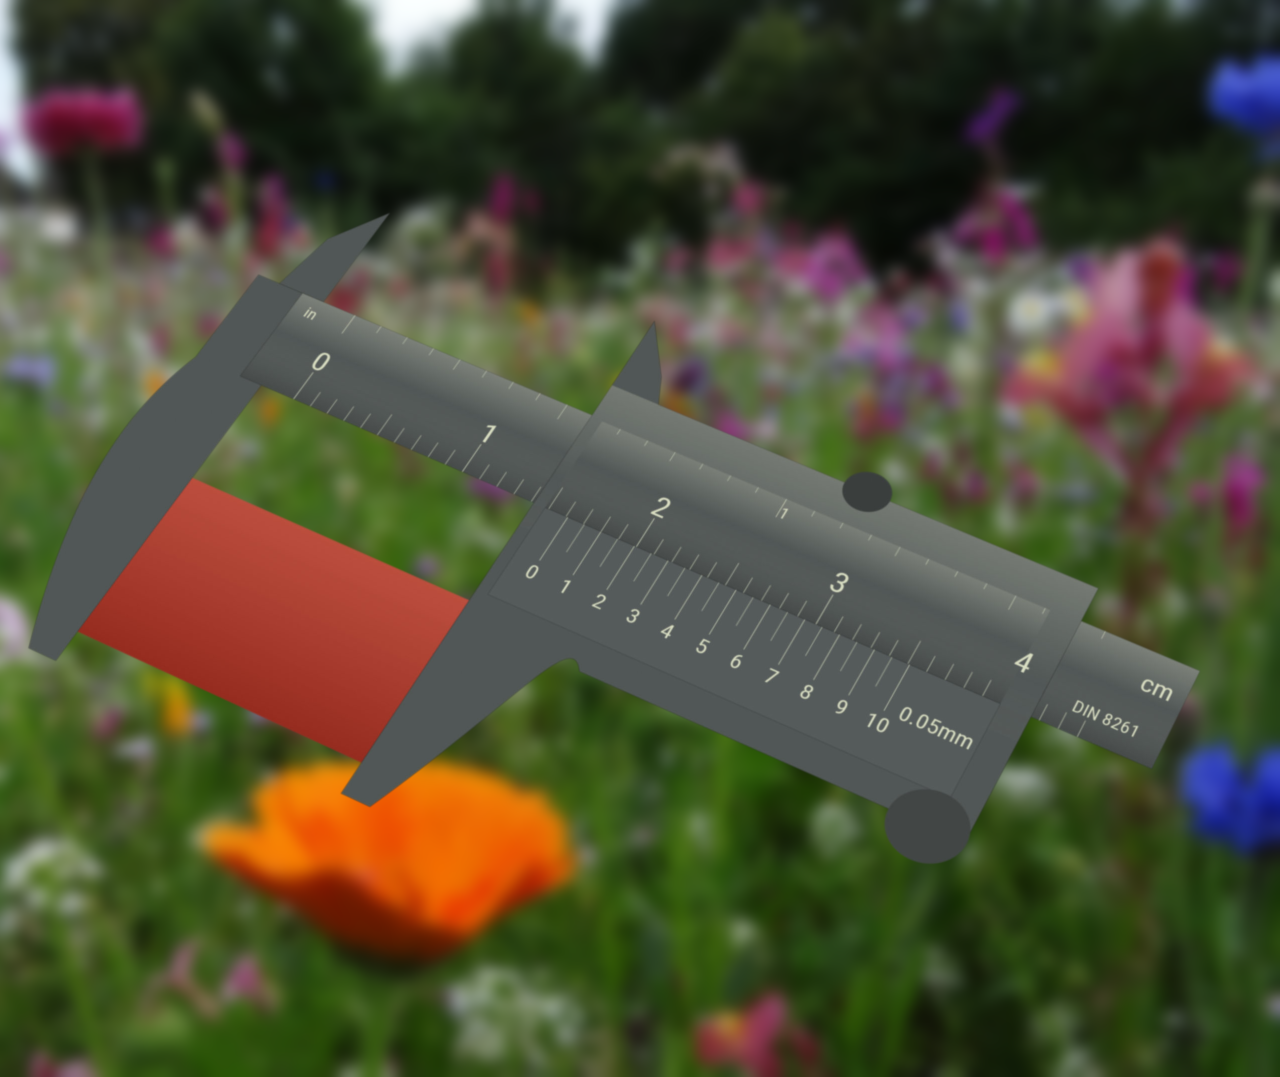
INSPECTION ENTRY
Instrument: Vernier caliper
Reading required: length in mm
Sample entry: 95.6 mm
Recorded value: 16.1 mm
